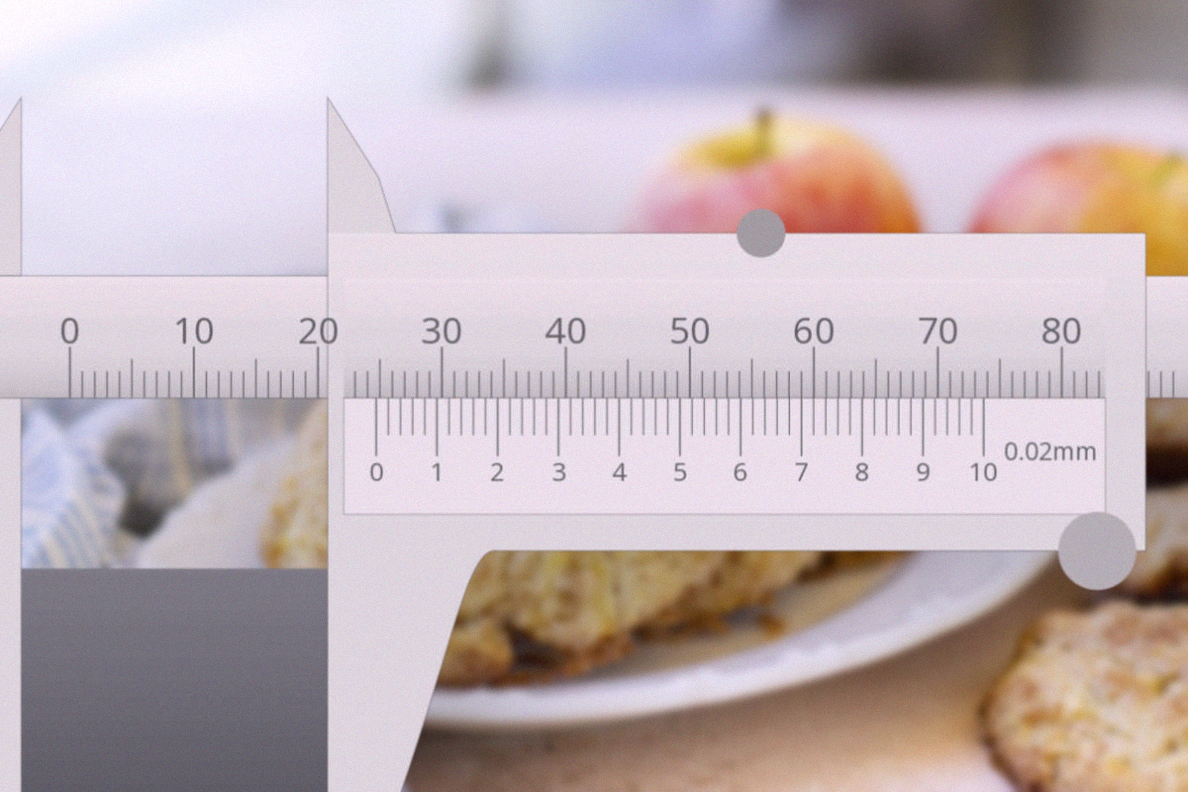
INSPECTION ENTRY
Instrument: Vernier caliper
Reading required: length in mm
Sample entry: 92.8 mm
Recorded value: 24.7 mm
